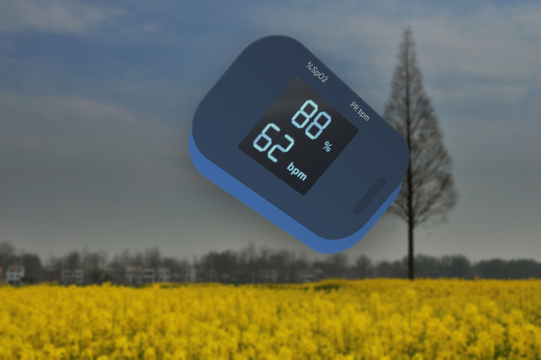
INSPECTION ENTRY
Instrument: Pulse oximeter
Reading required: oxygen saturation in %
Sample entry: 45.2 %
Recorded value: 88 %
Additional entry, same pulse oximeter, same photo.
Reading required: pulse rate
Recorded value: 62 bpm
